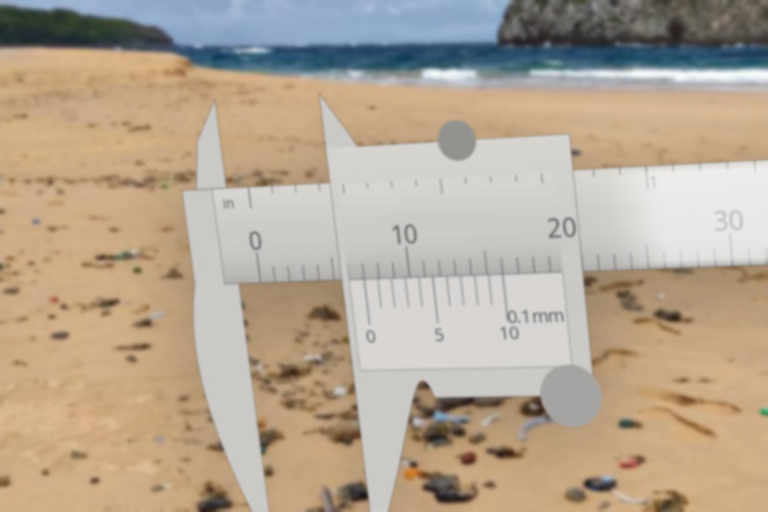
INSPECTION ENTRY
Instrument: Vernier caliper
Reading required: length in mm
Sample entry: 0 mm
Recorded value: 7.0 mm
